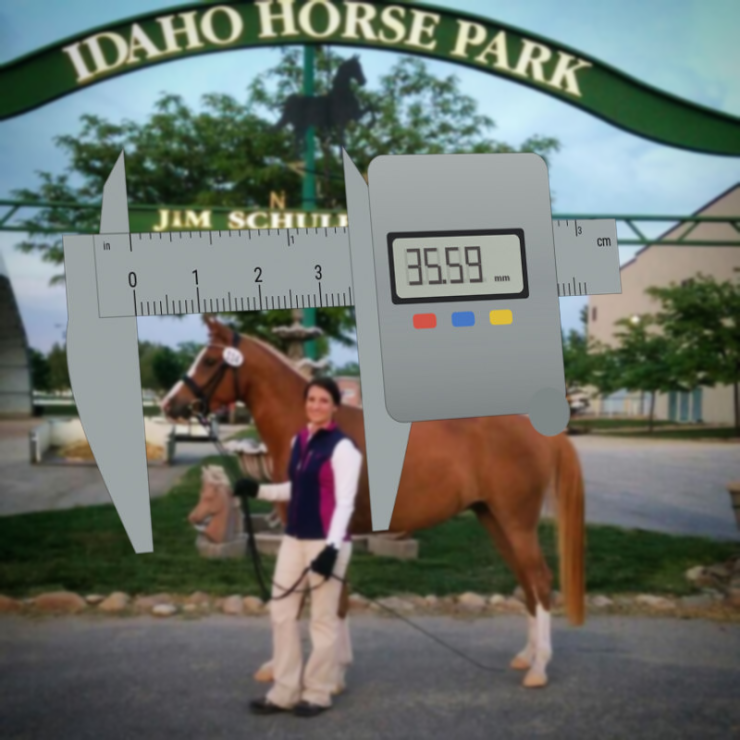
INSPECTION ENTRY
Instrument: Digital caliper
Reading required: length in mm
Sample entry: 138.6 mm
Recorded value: 35.59 mm
